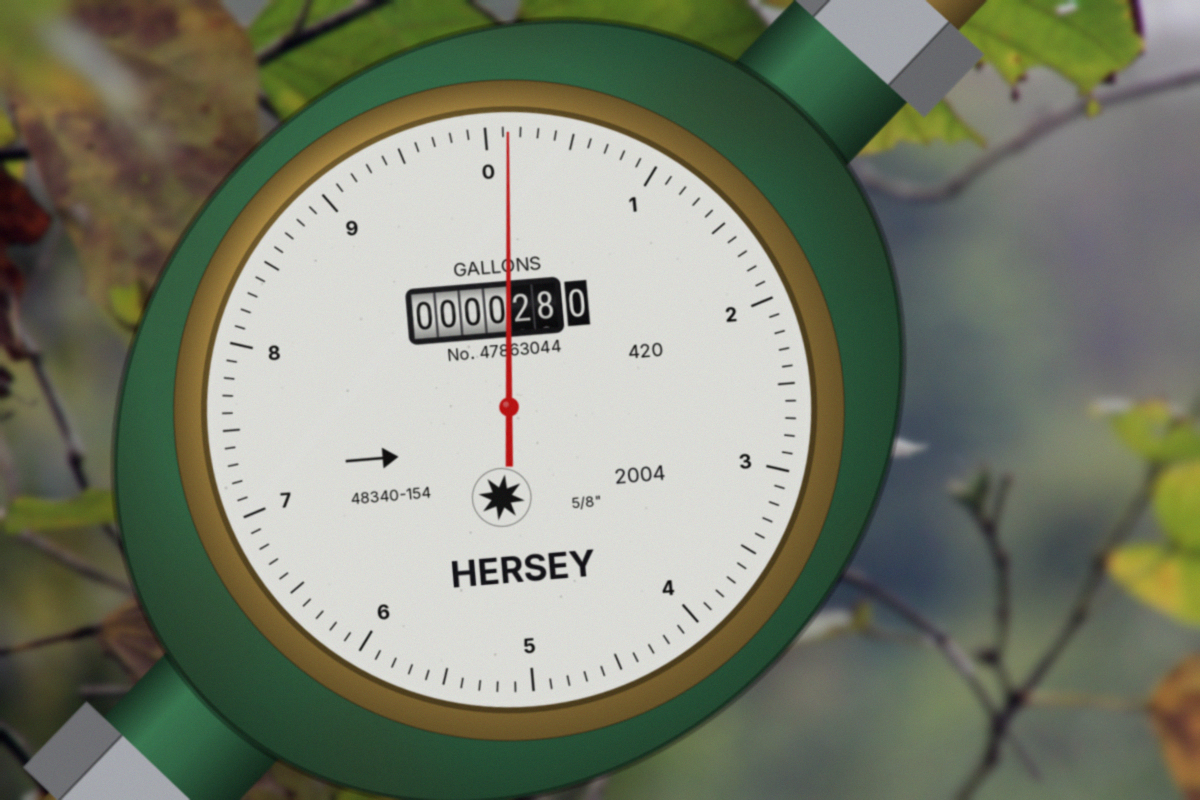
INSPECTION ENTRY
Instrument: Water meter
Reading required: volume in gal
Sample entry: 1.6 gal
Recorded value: 280.1 gal
